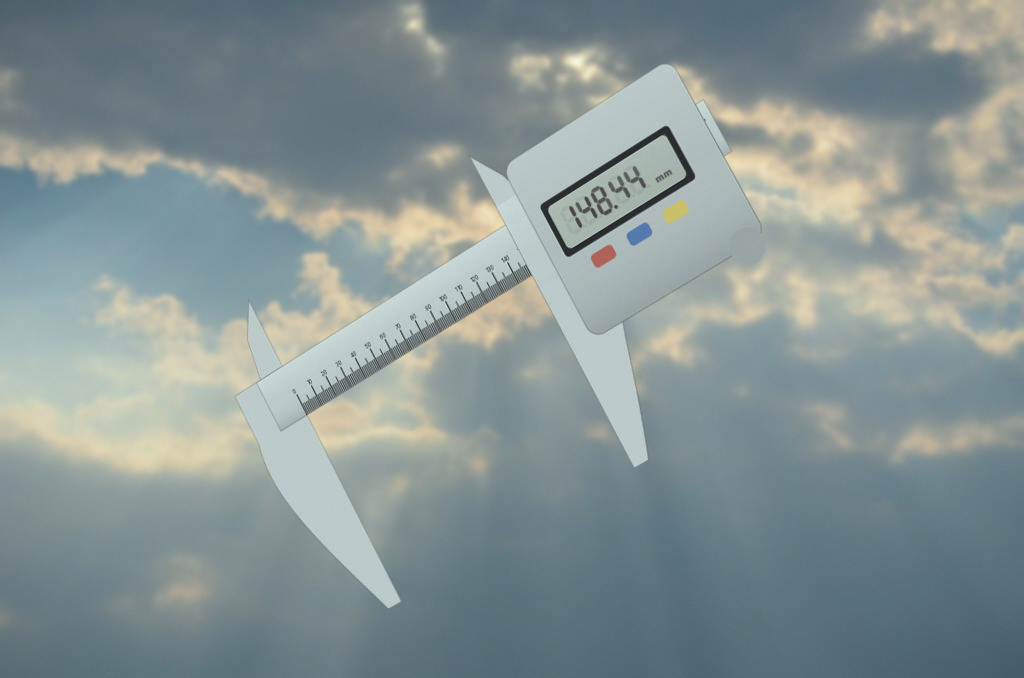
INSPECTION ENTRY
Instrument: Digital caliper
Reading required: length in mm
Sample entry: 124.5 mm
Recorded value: 148.44 mm
